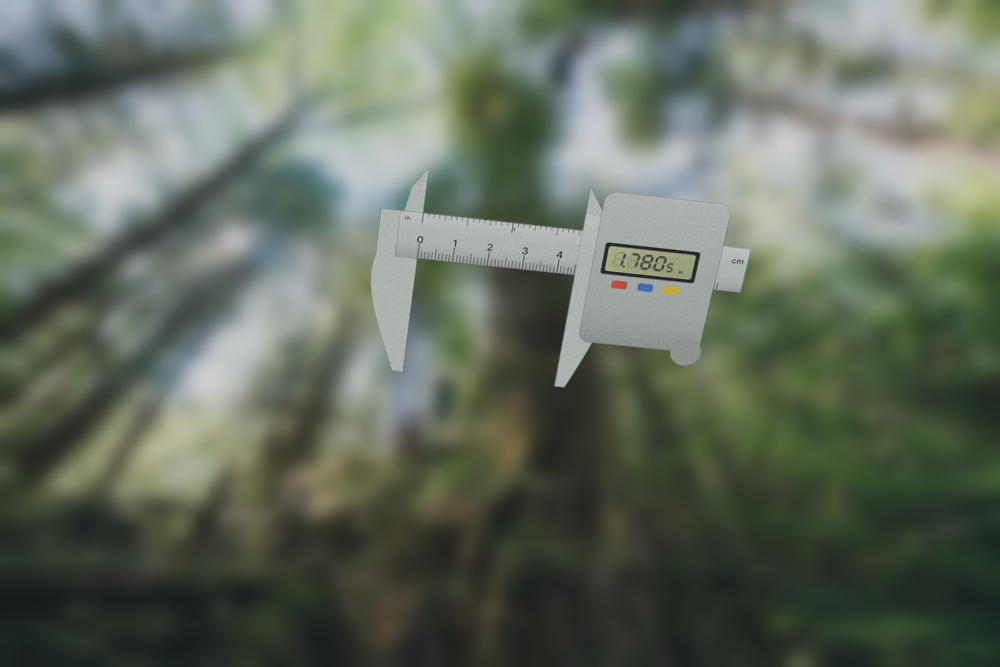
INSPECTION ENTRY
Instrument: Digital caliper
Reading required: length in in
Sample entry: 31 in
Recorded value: 1.7805 in
